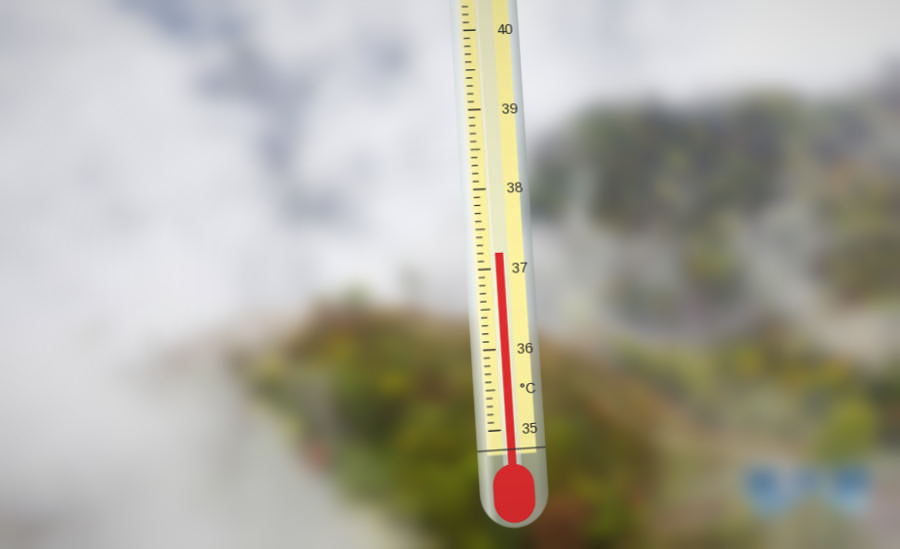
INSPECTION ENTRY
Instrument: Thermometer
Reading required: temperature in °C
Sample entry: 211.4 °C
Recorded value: 37.2 °C
